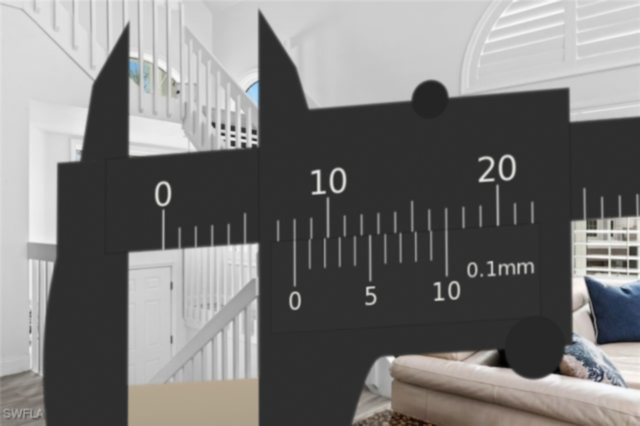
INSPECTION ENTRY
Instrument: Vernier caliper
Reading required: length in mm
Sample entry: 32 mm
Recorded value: 8.0 mm
